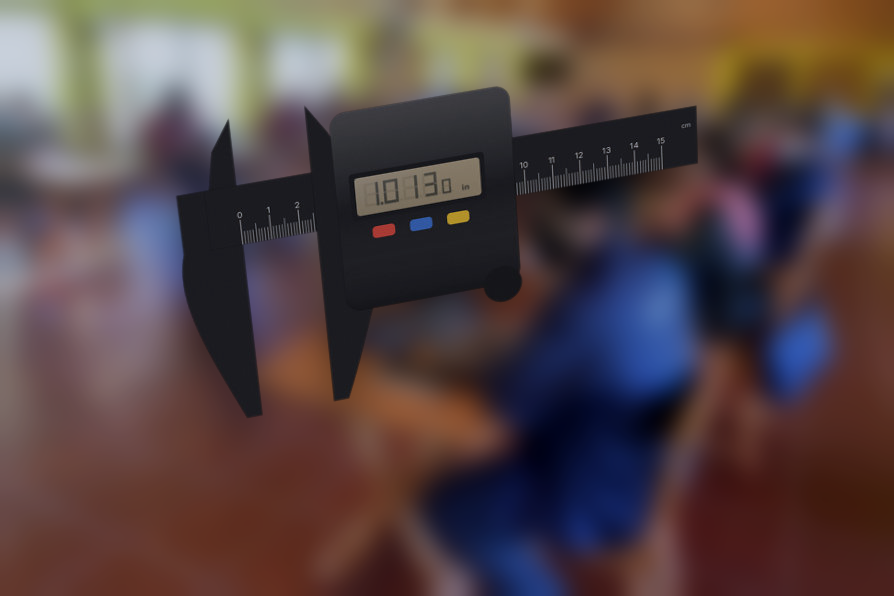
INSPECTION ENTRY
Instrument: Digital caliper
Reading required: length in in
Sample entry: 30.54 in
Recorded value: 1.0130 in
